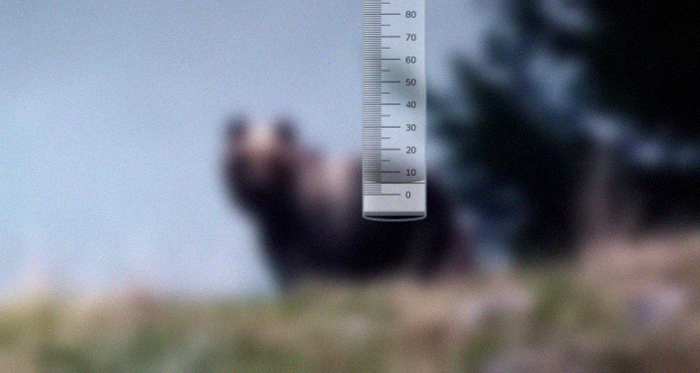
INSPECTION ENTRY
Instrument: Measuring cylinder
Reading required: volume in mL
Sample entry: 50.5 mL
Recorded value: 5 mL
